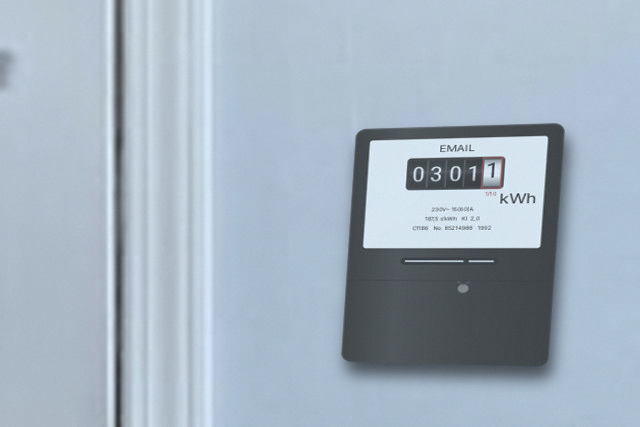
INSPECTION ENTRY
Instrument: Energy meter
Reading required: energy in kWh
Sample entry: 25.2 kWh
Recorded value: 301.1 kWh
